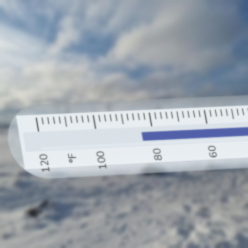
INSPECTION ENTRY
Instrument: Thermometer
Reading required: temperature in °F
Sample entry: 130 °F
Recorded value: 84 °F
